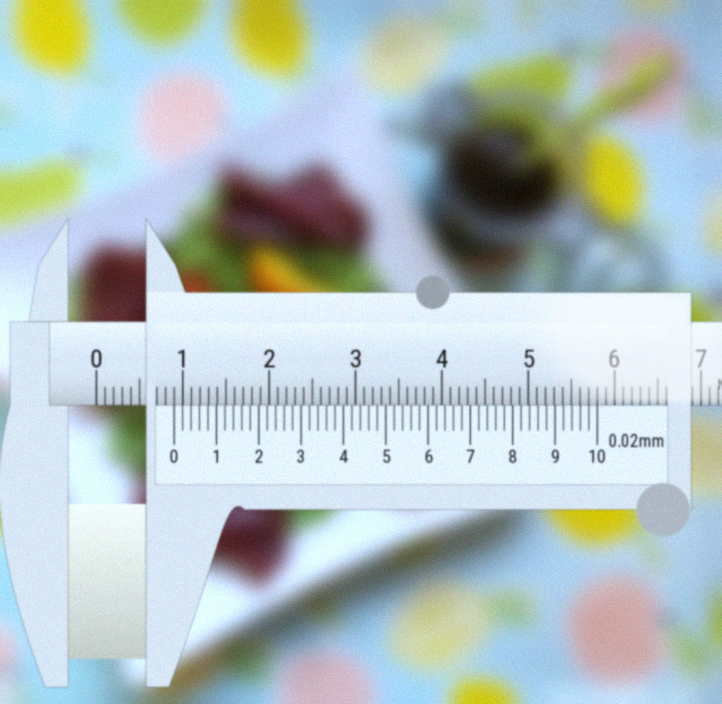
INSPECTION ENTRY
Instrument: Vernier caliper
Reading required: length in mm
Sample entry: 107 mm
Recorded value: 9.0 mm
